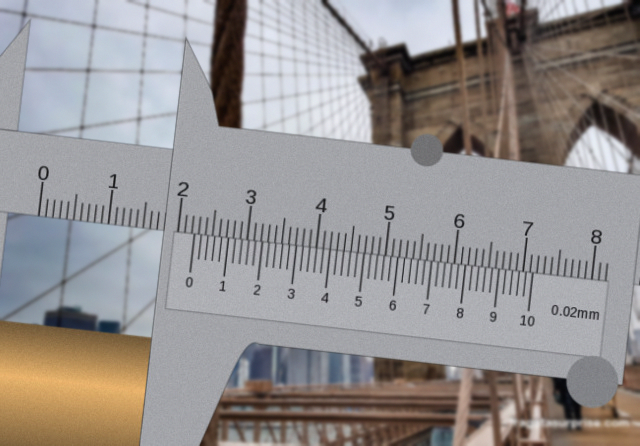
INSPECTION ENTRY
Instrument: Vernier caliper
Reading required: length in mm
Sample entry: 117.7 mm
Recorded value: 22.4 mm
